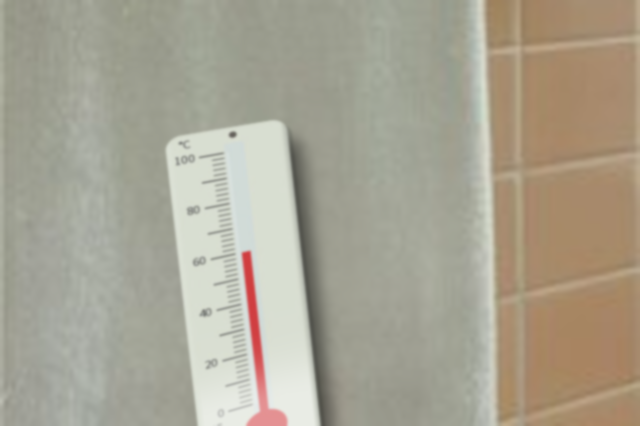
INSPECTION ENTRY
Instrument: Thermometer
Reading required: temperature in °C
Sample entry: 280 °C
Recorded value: 60 °C
